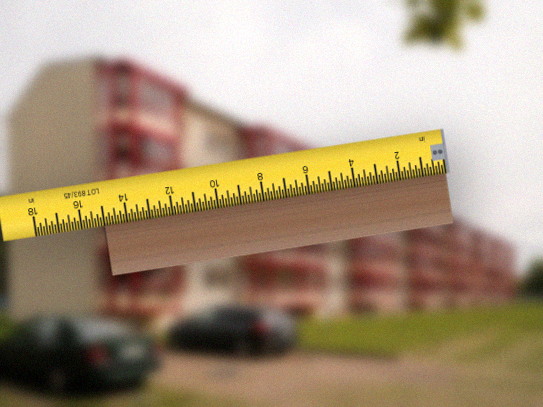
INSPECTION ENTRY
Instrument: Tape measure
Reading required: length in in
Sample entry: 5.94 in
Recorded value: 15 in
